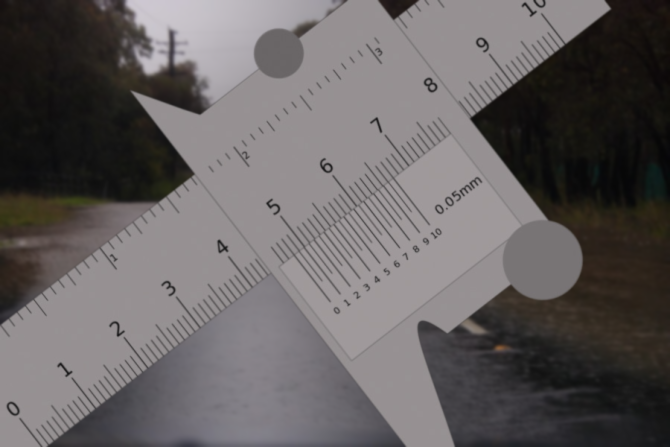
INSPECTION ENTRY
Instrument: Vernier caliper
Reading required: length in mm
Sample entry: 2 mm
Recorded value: 48.0 mm
